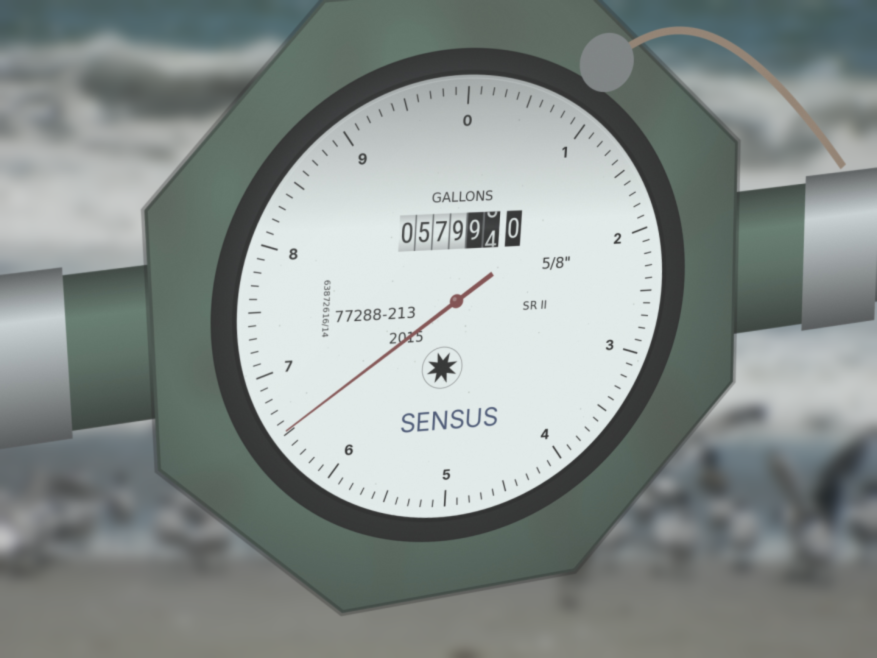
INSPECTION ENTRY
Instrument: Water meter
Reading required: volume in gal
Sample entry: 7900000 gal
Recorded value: 579936.5 gal
